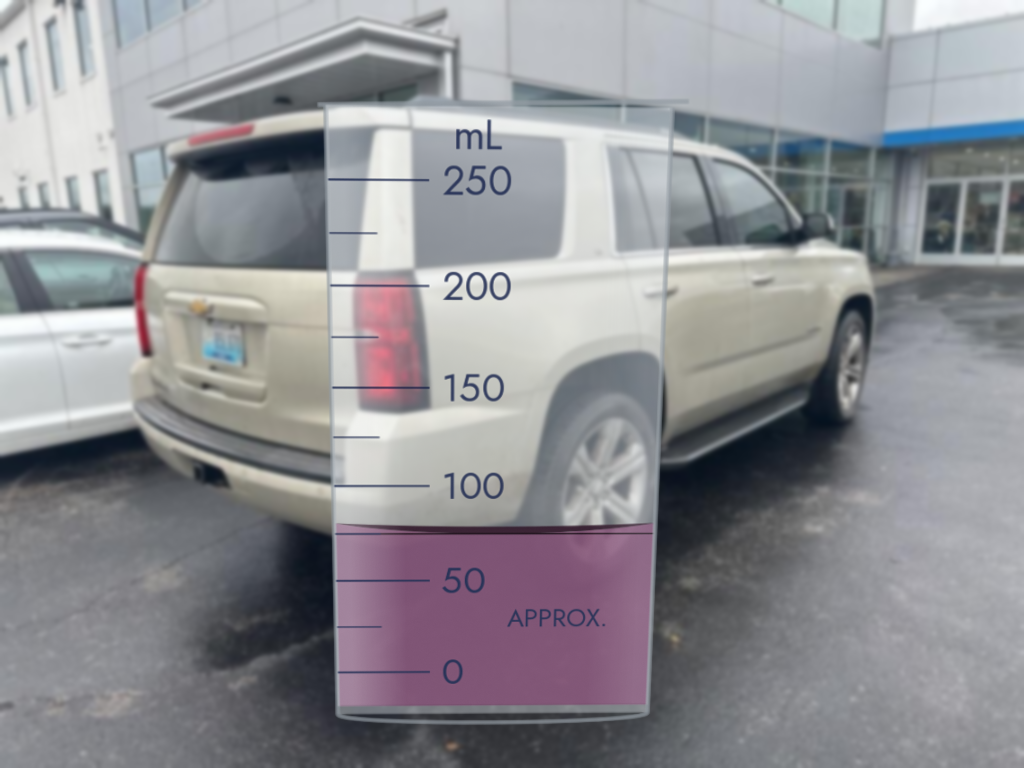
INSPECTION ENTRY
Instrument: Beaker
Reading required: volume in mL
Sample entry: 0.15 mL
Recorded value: 75 mL
